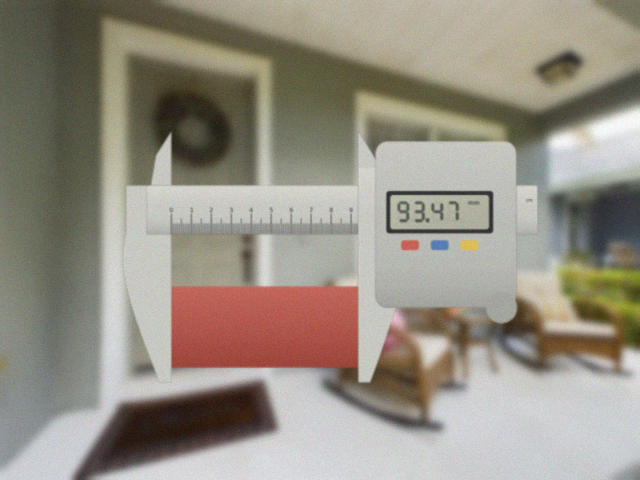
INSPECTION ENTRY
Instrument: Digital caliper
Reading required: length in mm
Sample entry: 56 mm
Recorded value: 93.47 mm
